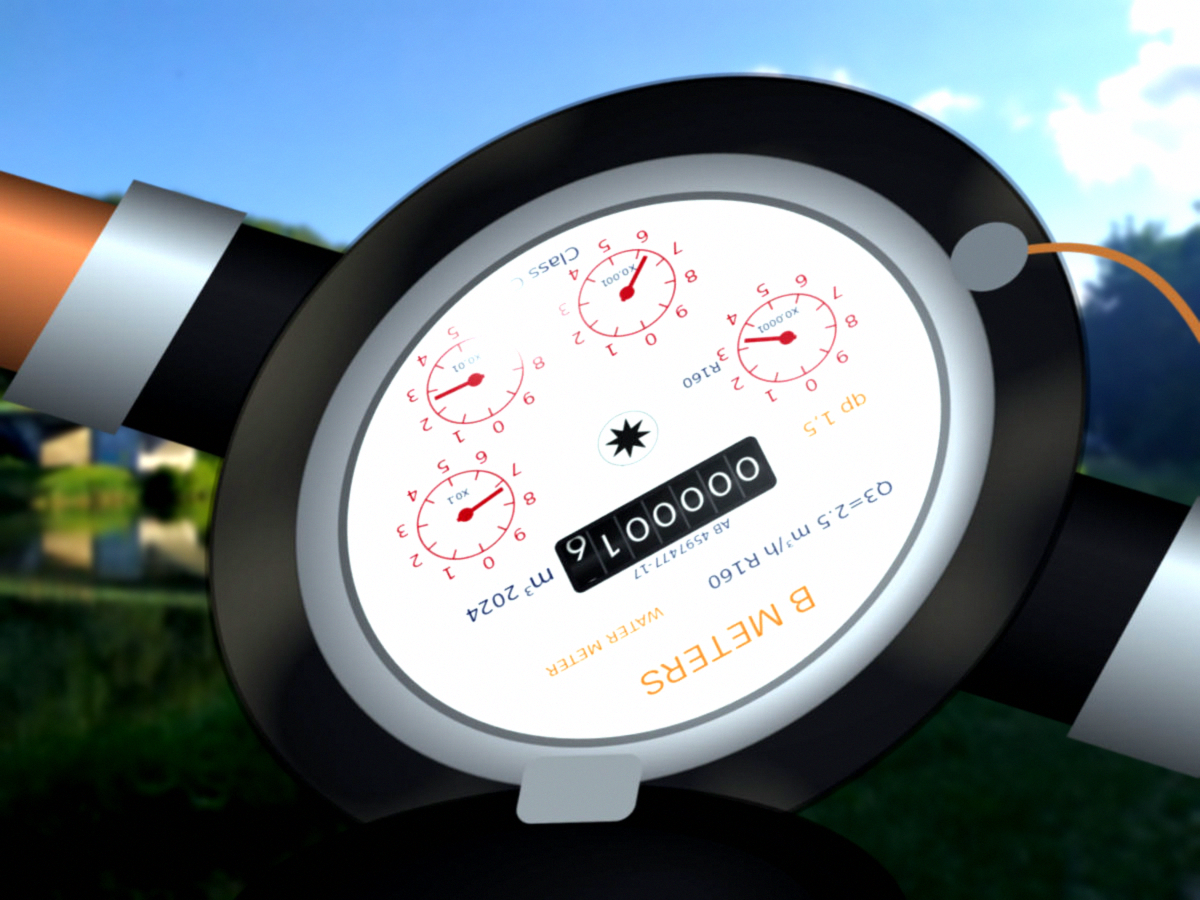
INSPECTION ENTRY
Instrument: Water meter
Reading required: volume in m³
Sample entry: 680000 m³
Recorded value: 15.7263 m³
